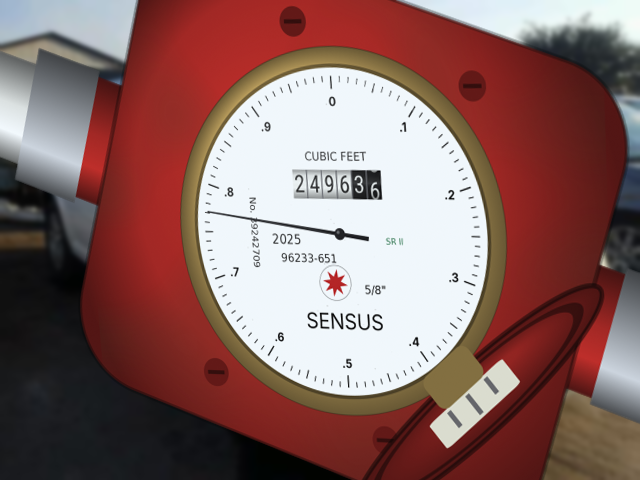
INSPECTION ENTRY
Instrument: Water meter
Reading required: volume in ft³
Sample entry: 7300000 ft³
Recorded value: 249635.77 ft³
